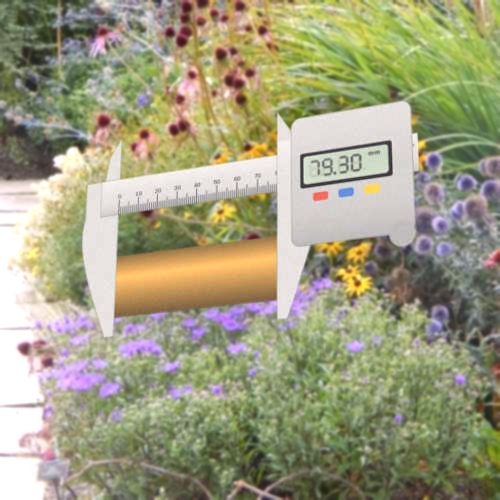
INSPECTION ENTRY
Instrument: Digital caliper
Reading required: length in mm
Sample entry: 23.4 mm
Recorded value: 79.30 mm
